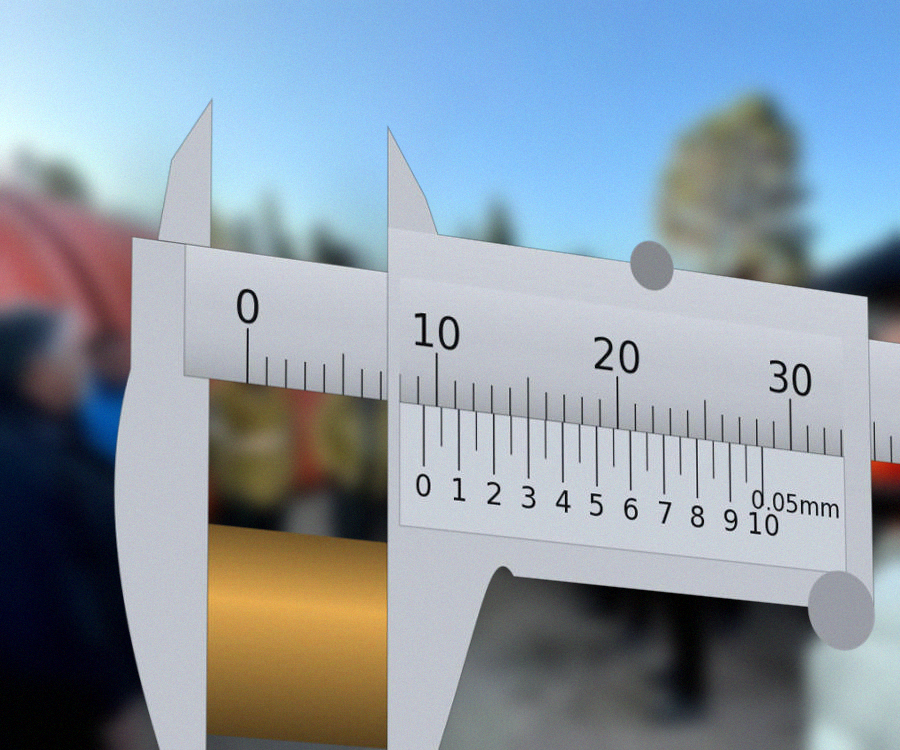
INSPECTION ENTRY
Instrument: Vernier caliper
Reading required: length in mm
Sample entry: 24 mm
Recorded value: 9.3 mm
